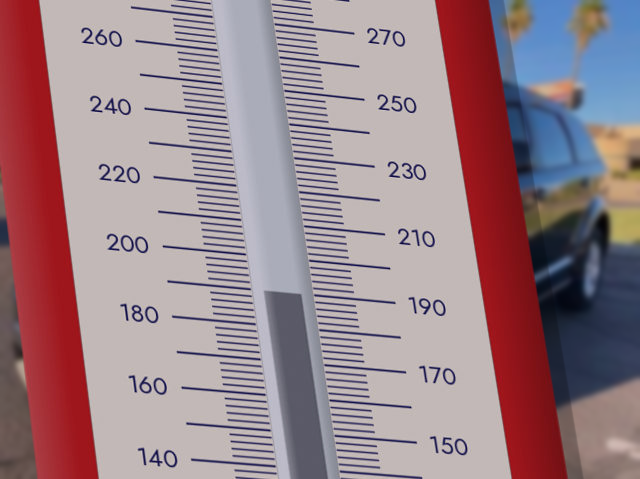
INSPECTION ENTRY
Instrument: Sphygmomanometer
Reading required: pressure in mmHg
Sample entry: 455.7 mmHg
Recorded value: 190 mmHg
